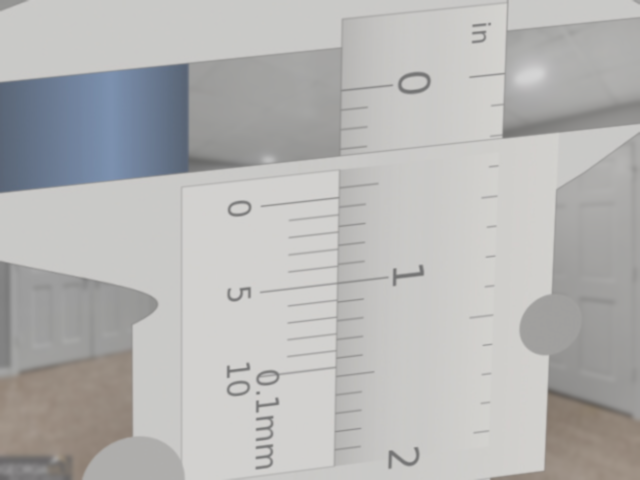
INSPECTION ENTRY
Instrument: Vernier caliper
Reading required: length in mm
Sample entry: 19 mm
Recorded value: 5.5 mm
